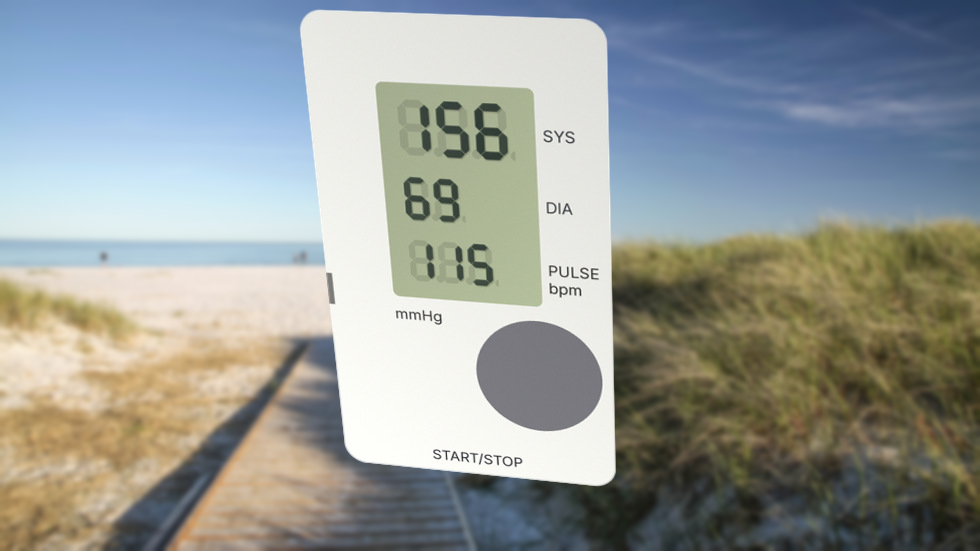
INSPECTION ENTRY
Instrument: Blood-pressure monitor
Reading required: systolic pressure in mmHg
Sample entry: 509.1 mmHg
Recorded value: 156 mmHg
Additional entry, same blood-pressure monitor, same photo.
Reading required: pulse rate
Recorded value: 115 bpm
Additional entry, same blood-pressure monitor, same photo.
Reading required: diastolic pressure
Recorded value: 69 mmHg
